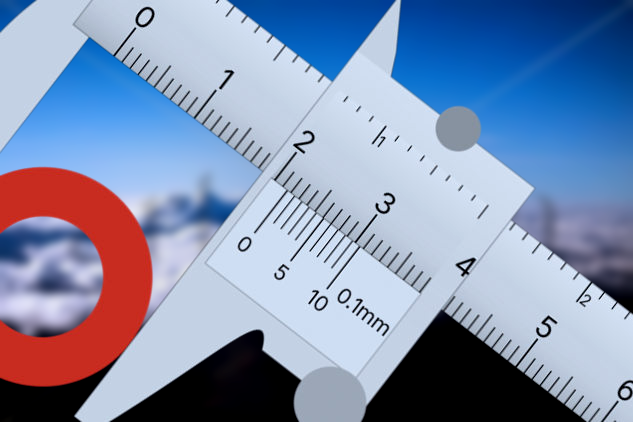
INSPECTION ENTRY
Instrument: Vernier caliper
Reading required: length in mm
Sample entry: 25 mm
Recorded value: 21.6 mm
